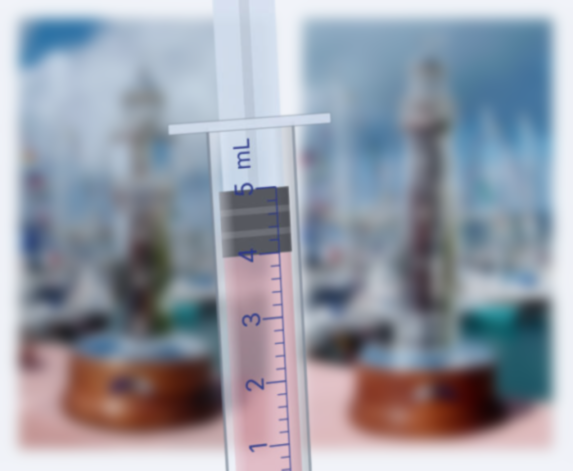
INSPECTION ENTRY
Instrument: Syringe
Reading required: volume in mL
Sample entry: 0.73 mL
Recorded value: 4 mL
